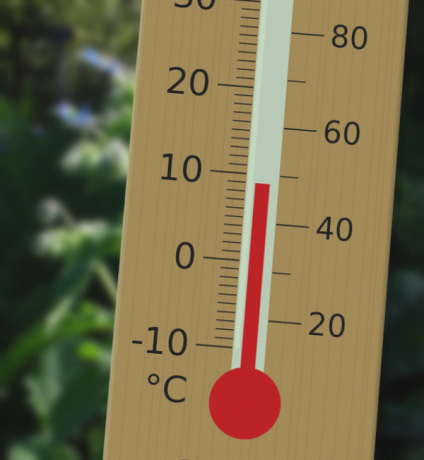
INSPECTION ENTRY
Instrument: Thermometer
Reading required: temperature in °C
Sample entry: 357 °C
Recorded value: 9 °C
